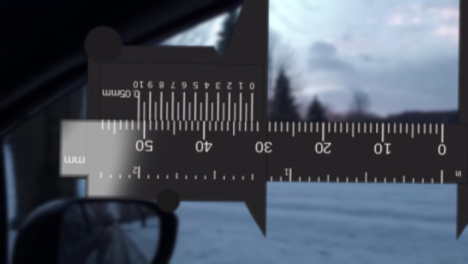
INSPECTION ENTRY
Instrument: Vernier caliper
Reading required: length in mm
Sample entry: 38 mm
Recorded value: 32.0 mm
